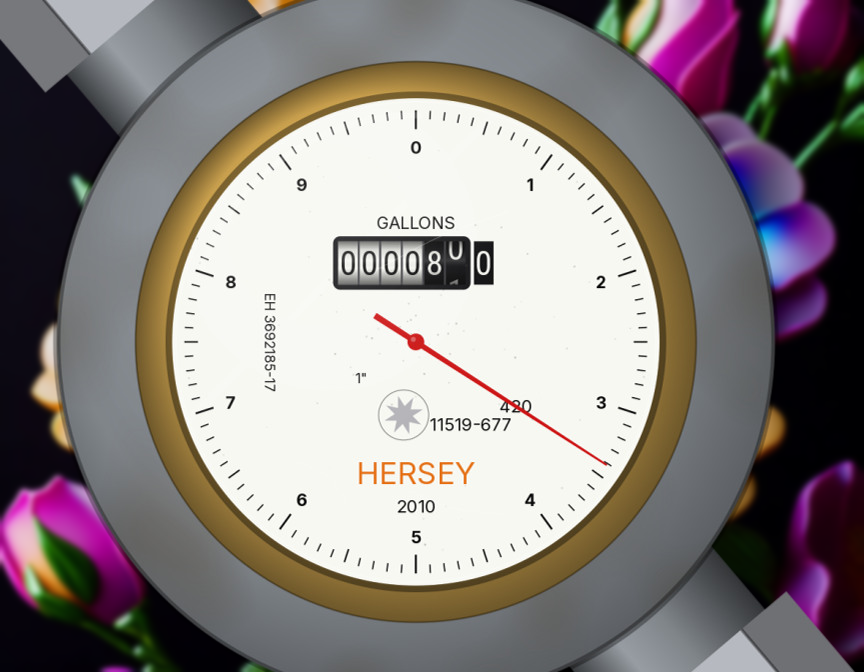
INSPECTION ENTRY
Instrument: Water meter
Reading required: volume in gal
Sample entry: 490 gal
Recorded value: 803.4 gal
